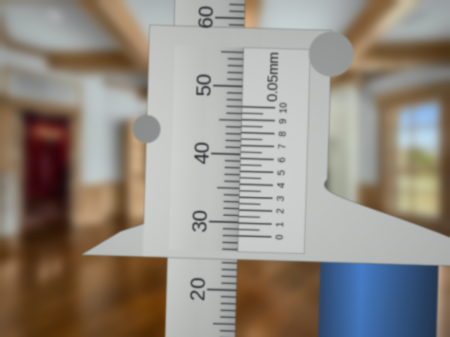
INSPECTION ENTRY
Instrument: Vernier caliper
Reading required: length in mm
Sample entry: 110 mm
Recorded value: 28.0 mm
